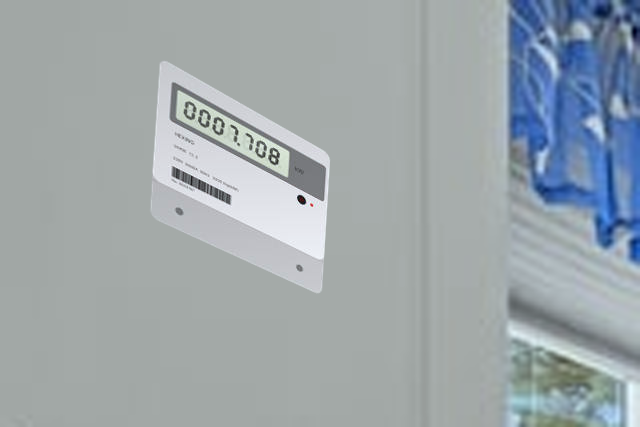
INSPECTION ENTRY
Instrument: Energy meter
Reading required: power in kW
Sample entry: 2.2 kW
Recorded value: 7.708 kW
